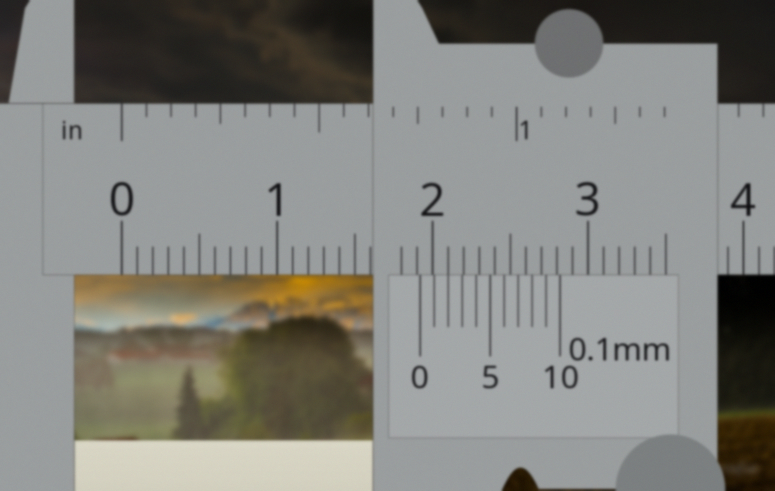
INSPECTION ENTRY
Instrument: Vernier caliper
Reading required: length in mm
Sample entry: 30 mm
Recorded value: 19.2 mm
